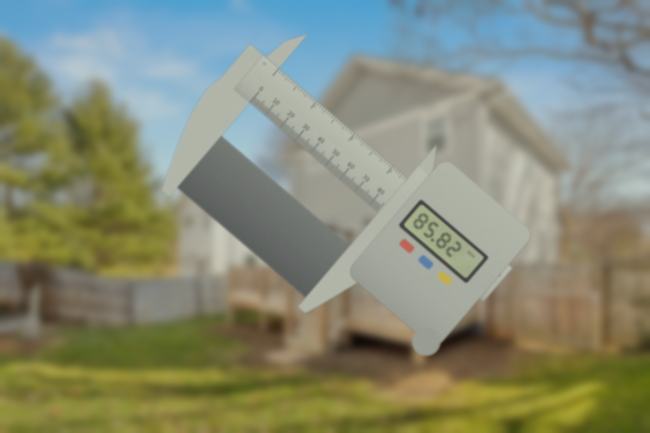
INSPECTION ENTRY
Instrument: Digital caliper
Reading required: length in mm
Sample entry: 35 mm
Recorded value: 85.82 mm
